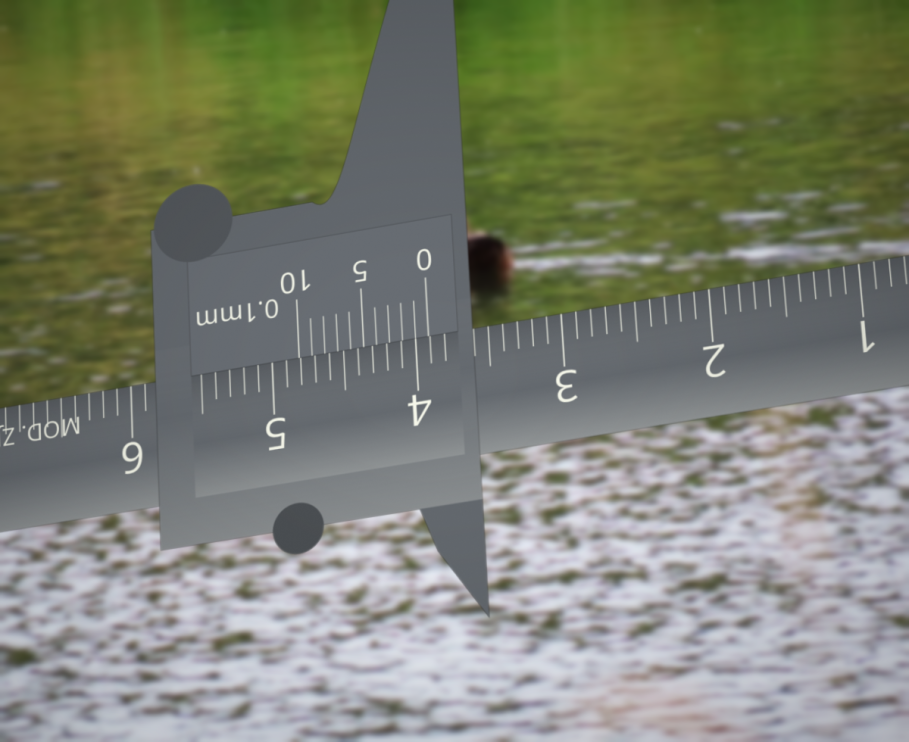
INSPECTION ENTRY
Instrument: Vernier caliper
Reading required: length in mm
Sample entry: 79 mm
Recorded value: 39.1 mm
